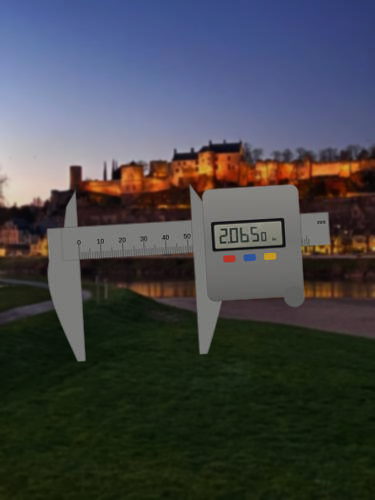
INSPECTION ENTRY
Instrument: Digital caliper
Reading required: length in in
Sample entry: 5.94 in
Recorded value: 2.0650 in
